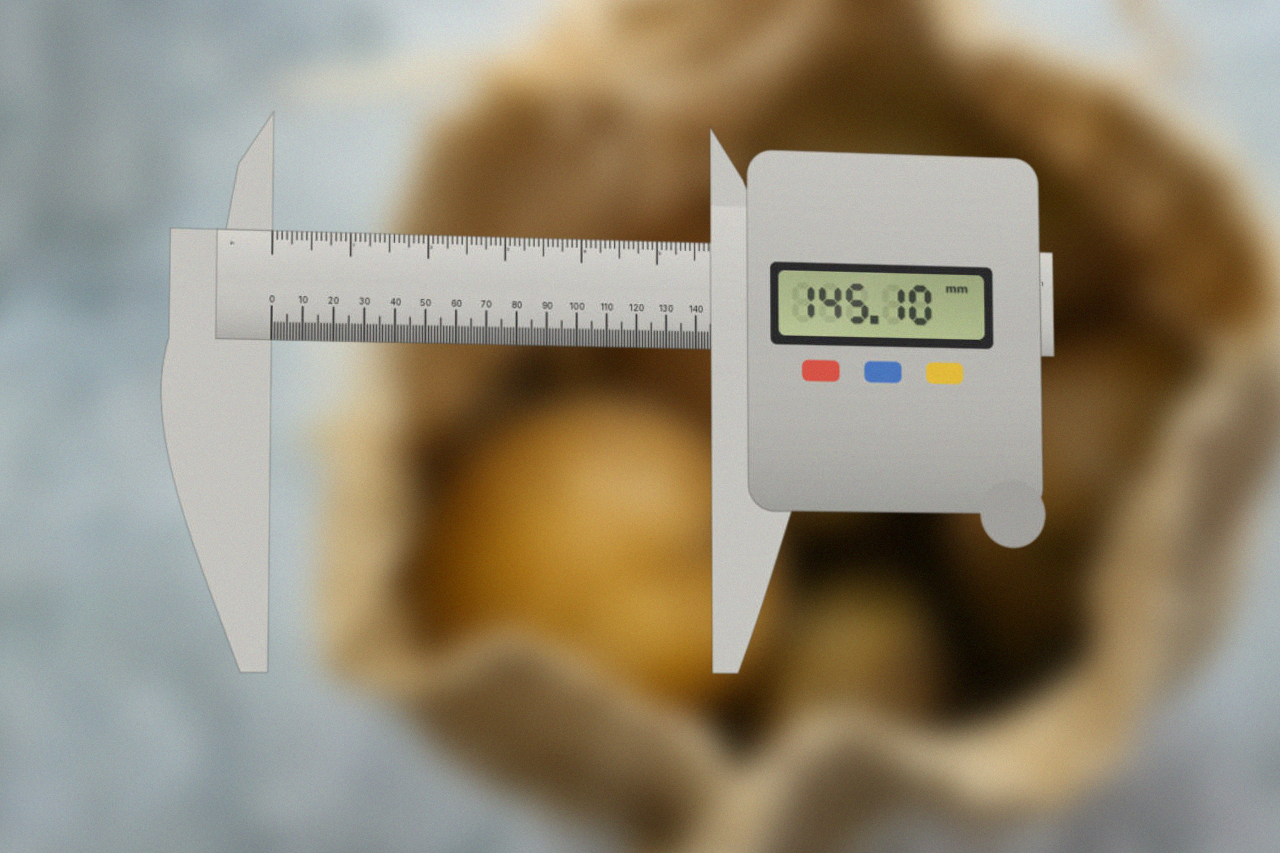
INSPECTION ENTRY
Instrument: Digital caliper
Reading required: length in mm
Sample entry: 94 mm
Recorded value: 145.10 mm
